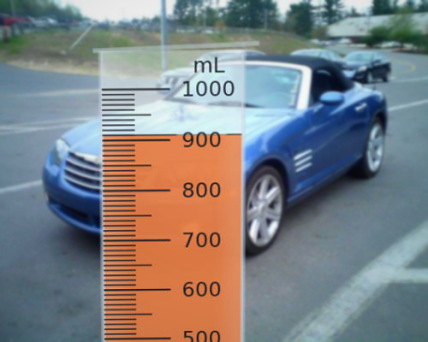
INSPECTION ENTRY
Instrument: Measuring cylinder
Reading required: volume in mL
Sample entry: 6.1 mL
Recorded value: 910 mL
